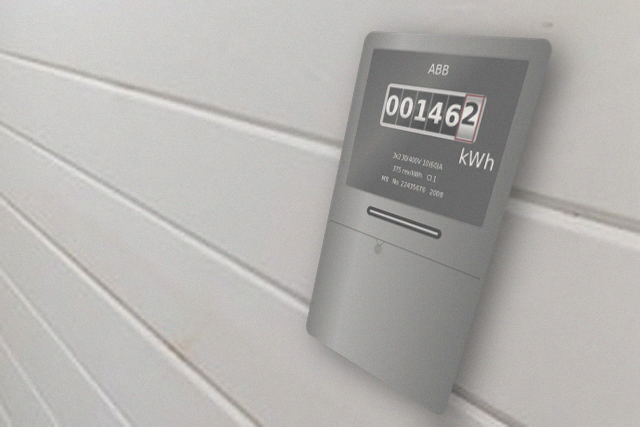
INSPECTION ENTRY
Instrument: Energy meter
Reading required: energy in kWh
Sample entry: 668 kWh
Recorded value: 146.2 kWh
